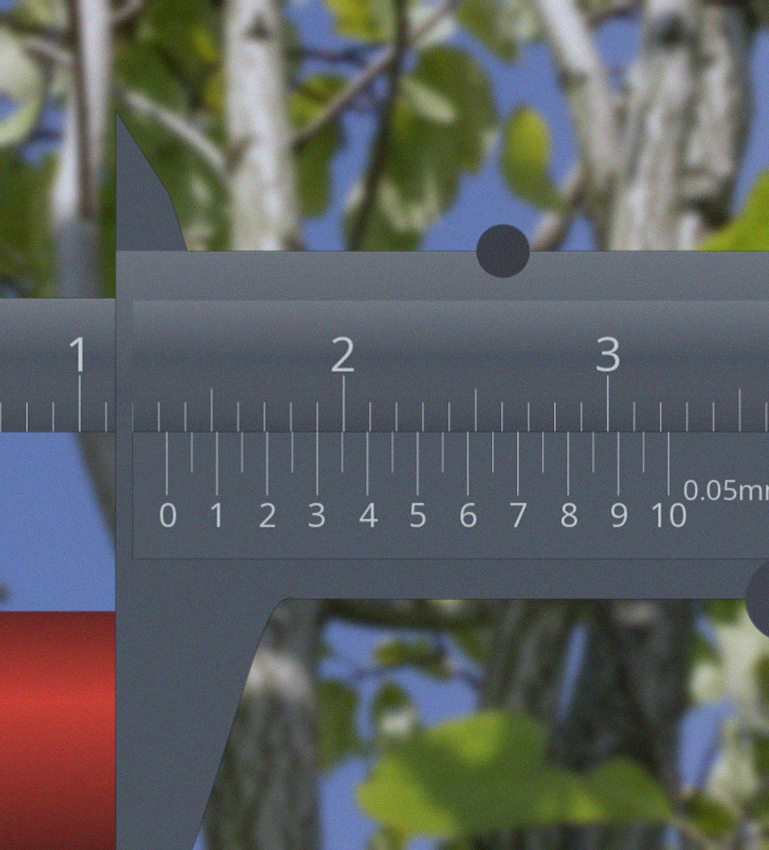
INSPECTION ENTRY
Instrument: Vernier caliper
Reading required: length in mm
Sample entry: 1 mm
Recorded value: 13.30 mm
